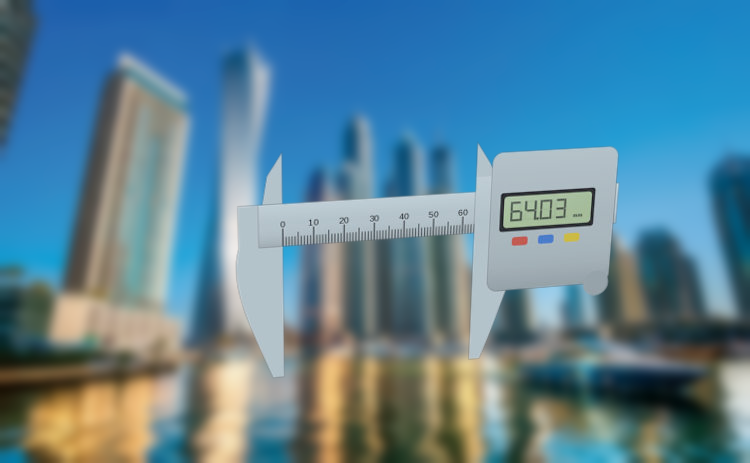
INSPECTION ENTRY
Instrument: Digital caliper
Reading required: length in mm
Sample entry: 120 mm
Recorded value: 64.03 mm
